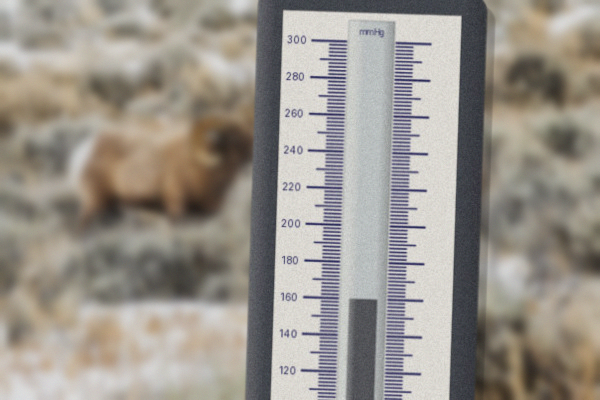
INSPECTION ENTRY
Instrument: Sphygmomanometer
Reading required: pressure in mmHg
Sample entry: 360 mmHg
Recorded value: 160 mmHg
